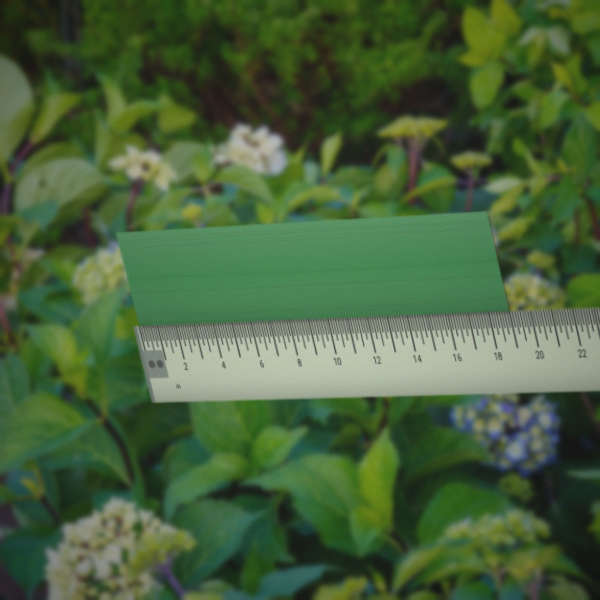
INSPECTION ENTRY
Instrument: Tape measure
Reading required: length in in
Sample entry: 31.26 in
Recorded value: 19 in
